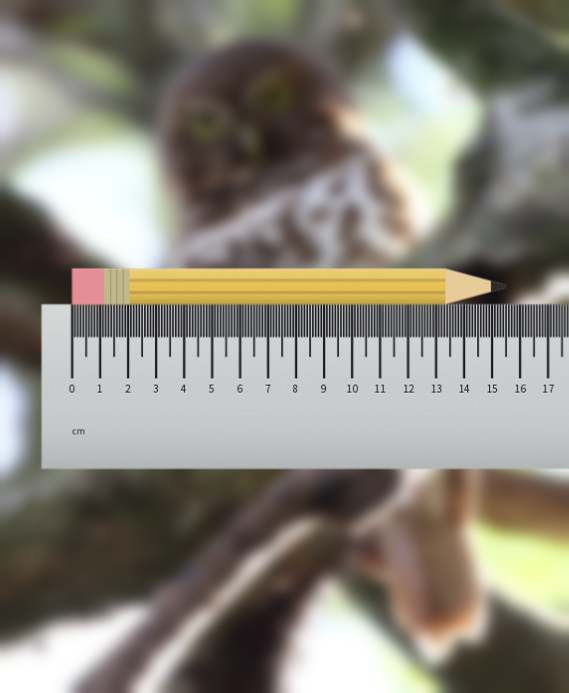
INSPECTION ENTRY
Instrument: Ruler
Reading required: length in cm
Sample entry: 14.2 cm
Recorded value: 15.5 cm
